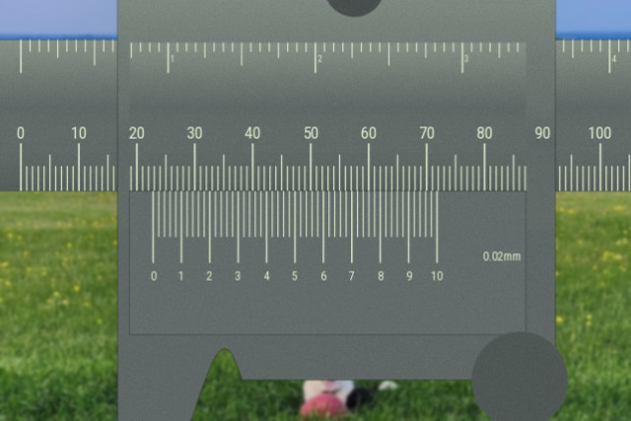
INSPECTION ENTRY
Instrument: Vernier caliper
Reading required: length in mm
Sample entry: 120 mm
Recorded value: 22.8 mm
